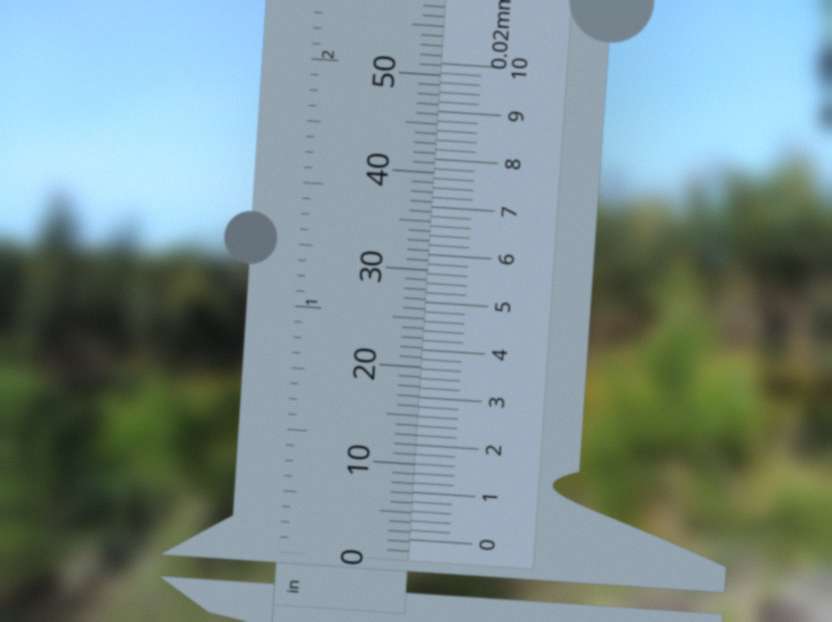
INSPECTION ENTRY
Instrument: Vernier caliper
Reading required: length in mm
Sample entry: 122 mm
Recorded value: 2.2 mm
